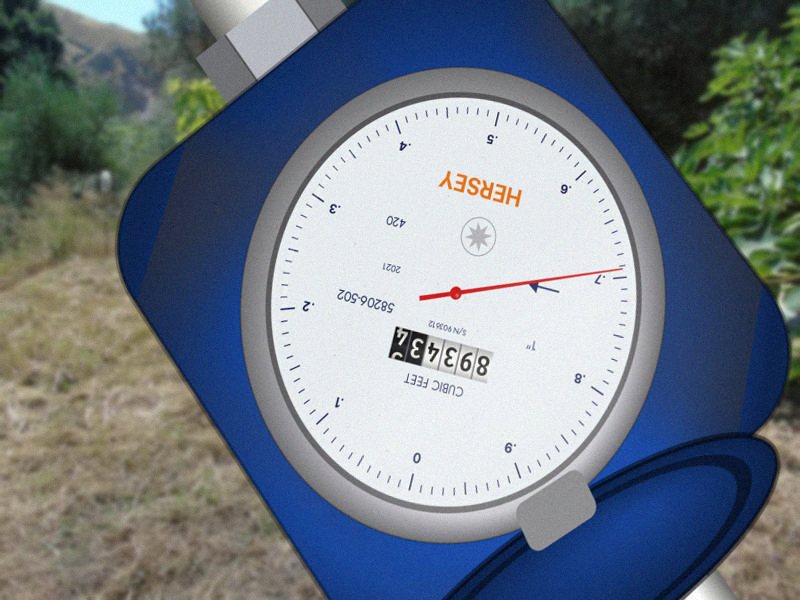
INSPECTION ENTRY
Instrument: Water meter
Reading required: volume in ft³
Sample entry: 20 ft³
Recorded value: 893433.69 ft³
